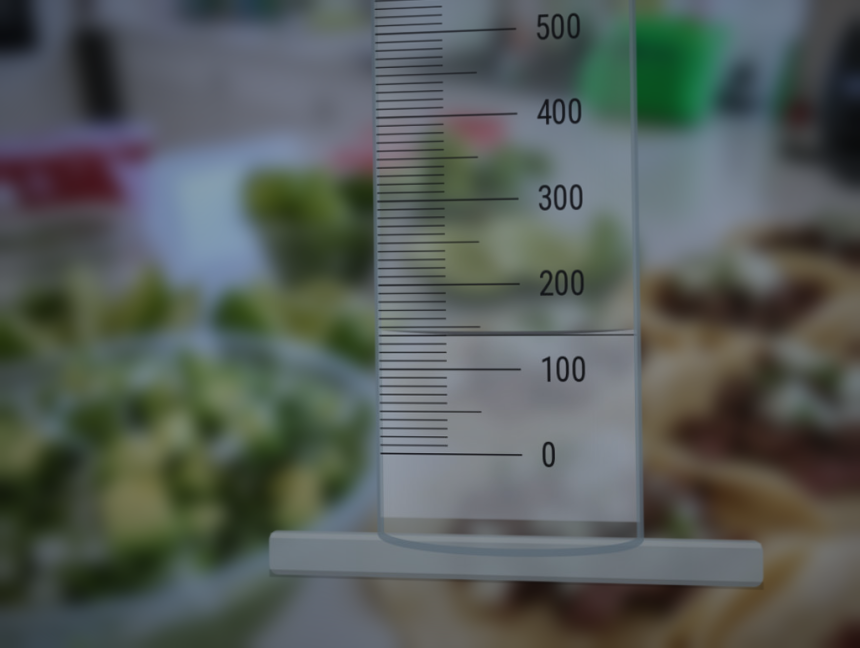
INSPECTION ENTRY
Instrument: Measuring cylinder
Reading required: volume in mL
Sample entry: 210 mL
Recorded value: 140 mL
